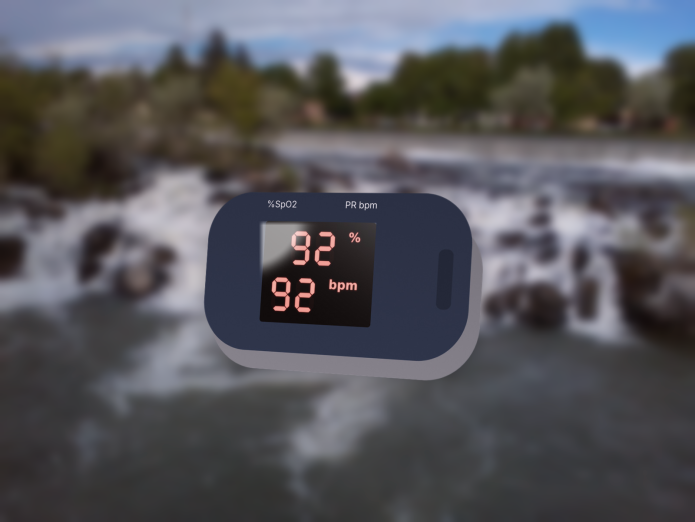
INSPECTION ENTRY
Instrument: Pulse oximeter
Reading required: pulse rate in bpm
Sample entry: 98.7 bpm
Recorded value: 92 bpm
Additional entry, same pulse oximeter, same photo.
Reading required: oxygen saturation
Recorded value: 92 %
